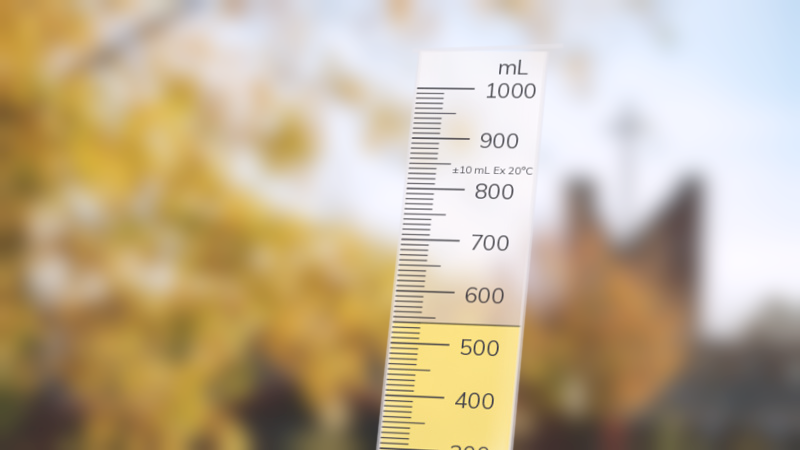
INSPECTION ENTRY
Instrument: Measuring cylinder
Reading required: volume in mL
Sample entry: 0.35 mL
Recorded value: 540 mL
